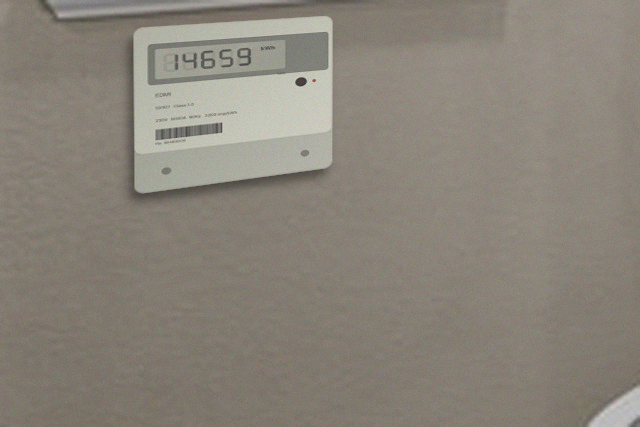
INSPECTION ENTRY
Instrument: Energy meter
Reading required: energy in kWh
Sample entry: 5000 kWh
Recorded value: 14659 kWh
